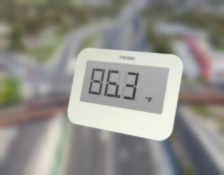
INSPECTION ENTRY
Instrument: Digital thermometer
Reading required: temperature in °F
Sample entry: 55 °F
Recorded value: 86.3 °F
